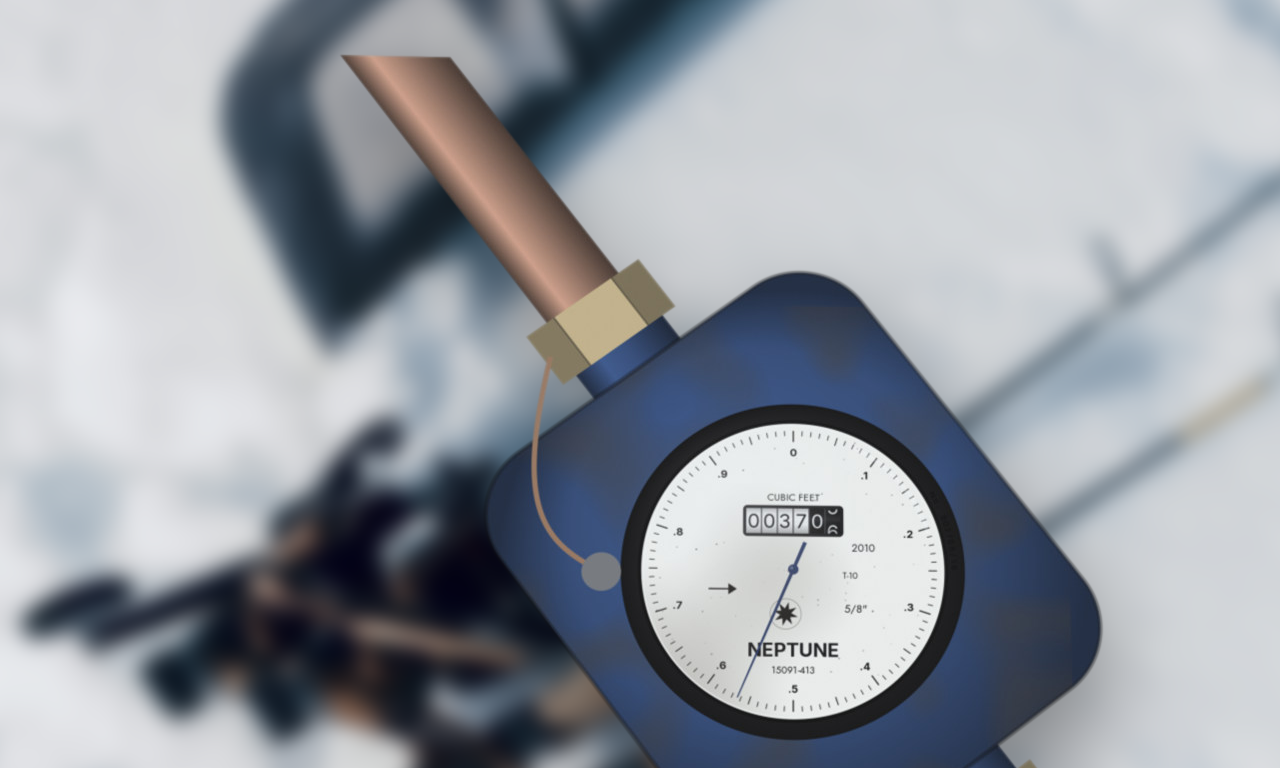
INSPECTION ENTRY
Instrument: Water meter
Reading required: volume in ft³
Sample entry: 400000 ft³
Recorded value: 3705.56 ft³
